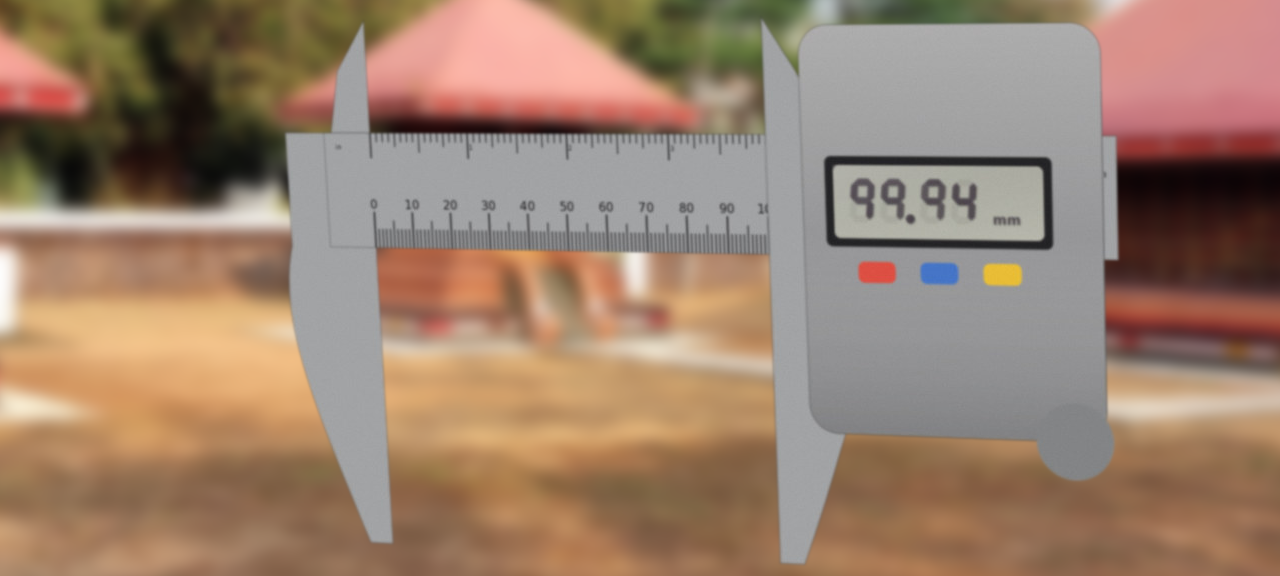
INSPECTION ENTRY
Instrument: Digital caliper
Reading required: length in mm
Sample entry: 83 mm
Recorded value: 99.94 mm
